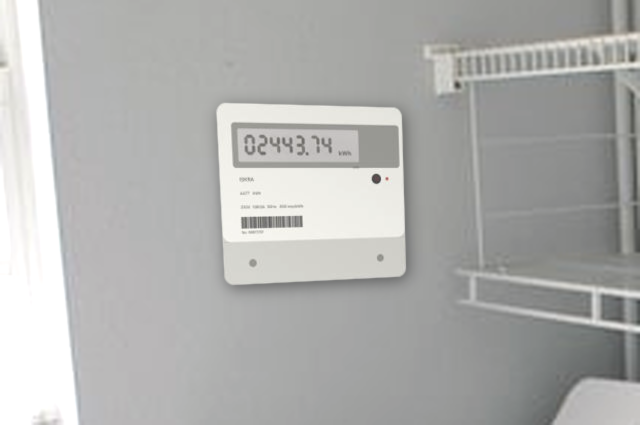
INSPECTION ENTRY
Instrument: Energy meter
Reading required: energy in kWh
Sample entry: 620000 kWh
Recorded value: 2443.74 kWh
